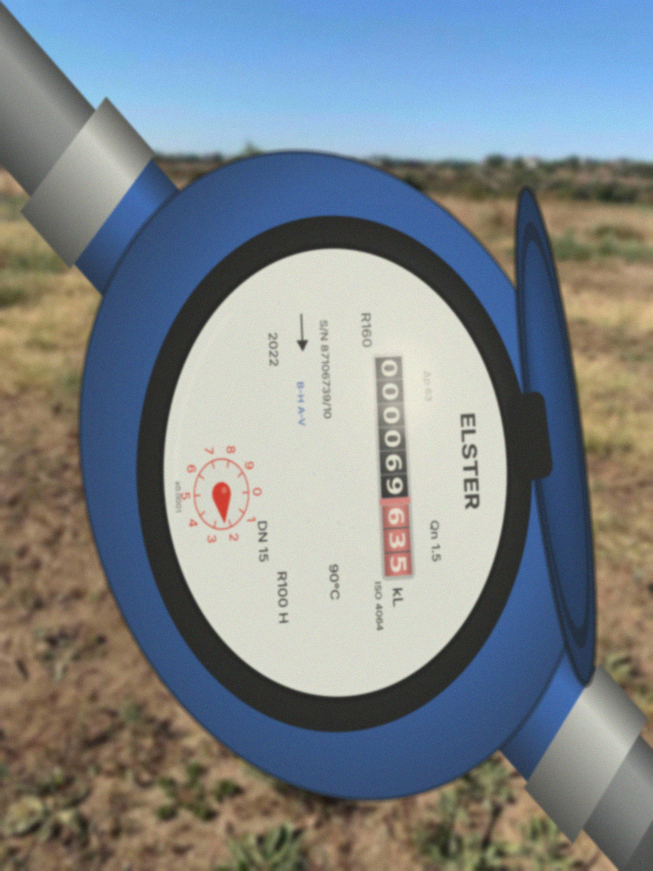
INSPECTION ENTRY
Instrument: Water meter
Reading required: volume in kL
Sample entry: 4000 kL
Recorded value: 69.6352 kL
